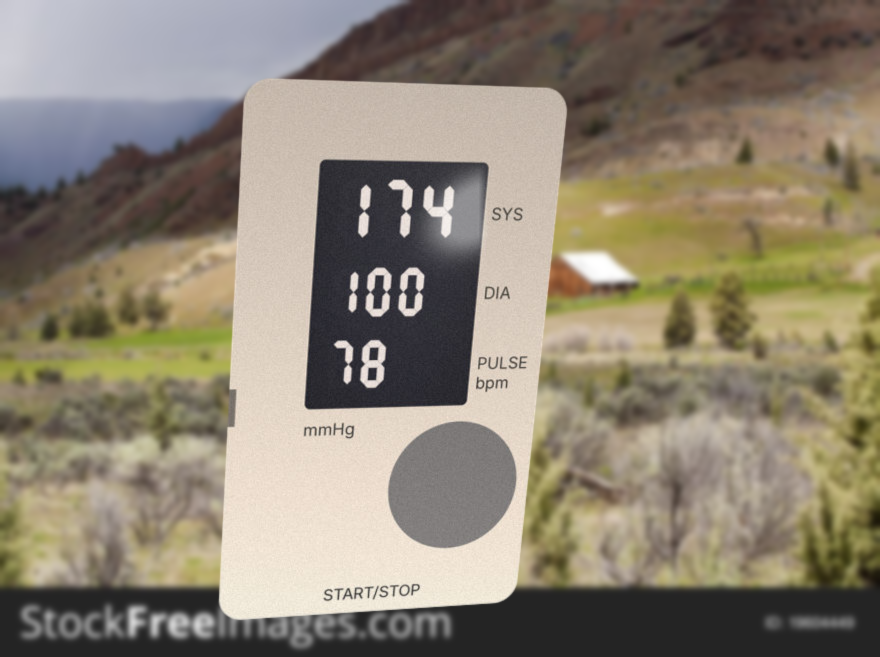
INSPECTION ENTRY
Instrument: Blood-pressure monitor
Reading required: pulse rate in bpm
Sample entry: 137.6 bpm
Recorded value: 78 bpm
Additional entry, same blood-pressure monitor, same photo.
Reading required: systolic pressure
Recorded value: 174 mmHg
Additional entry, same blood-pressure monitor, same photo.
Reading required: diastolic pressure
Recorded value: 100 mmHg
